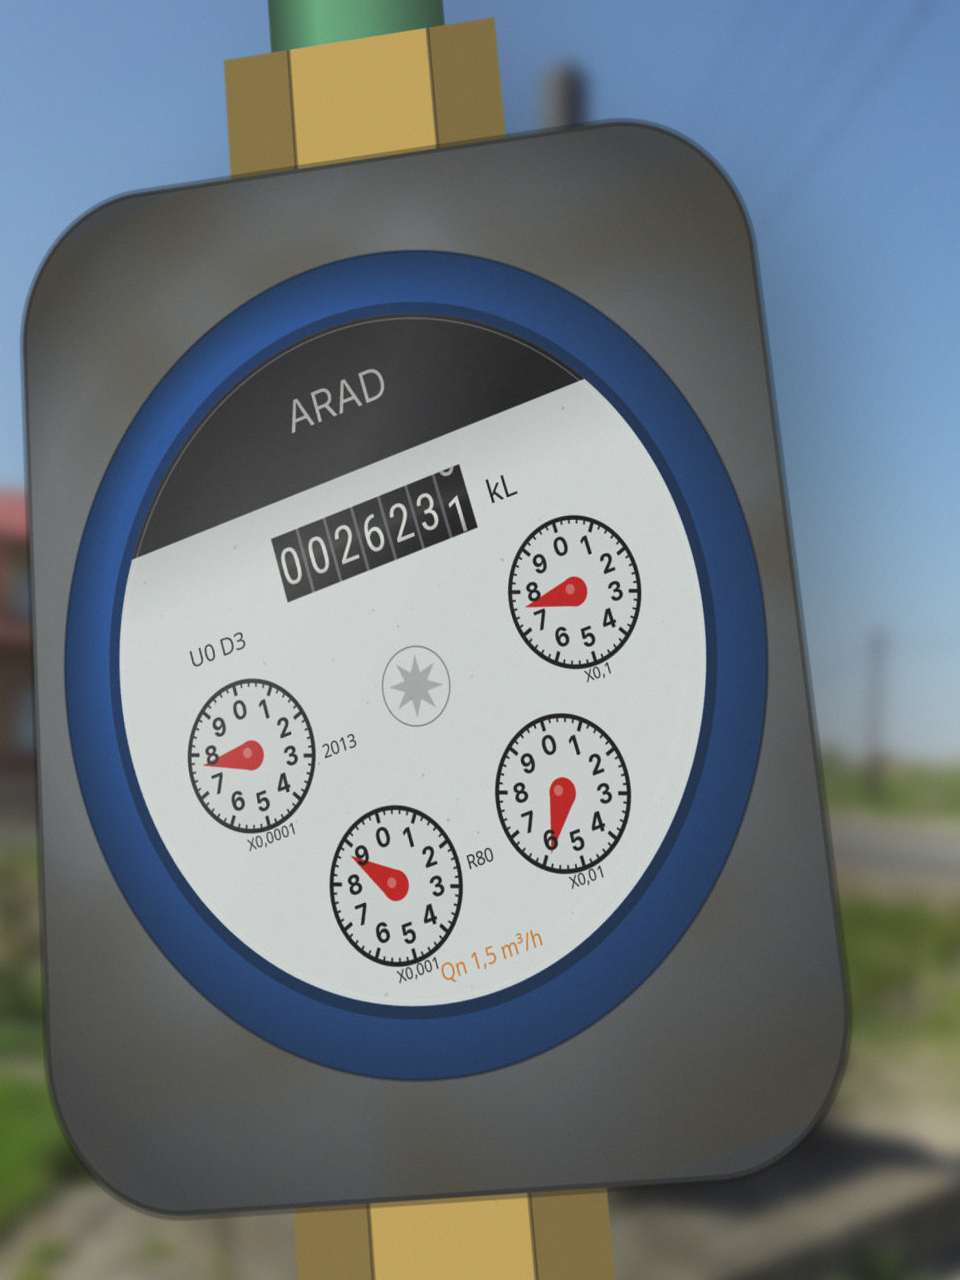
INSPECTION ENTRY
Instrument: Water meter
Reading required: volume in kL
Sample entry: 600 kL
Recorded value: 26230.7587 kL
